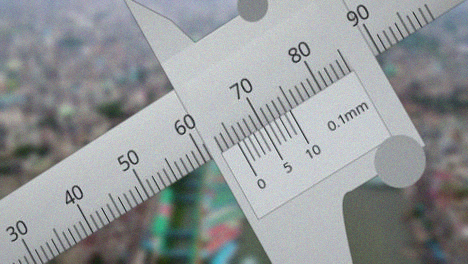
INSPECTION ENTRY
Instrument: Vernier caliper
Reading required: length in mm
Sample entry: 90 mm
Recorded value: 65.6 mm
